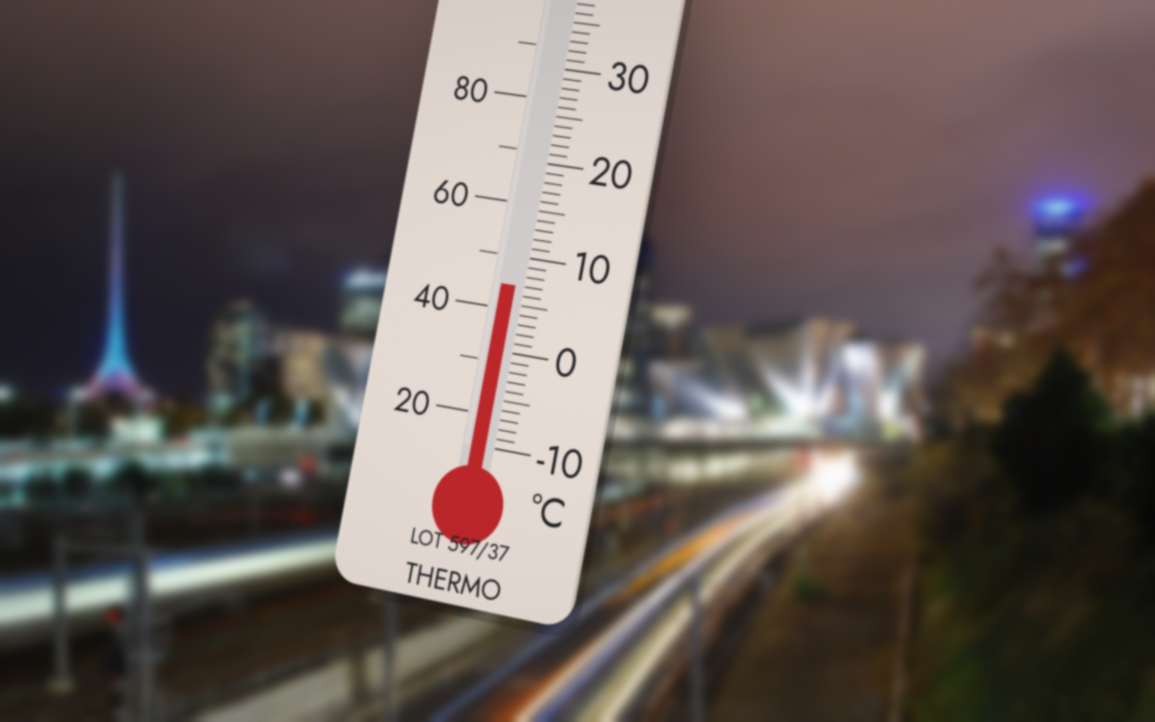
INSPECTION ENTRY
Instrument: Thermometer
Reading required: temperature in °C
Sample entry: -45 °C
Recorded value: 7 °C
